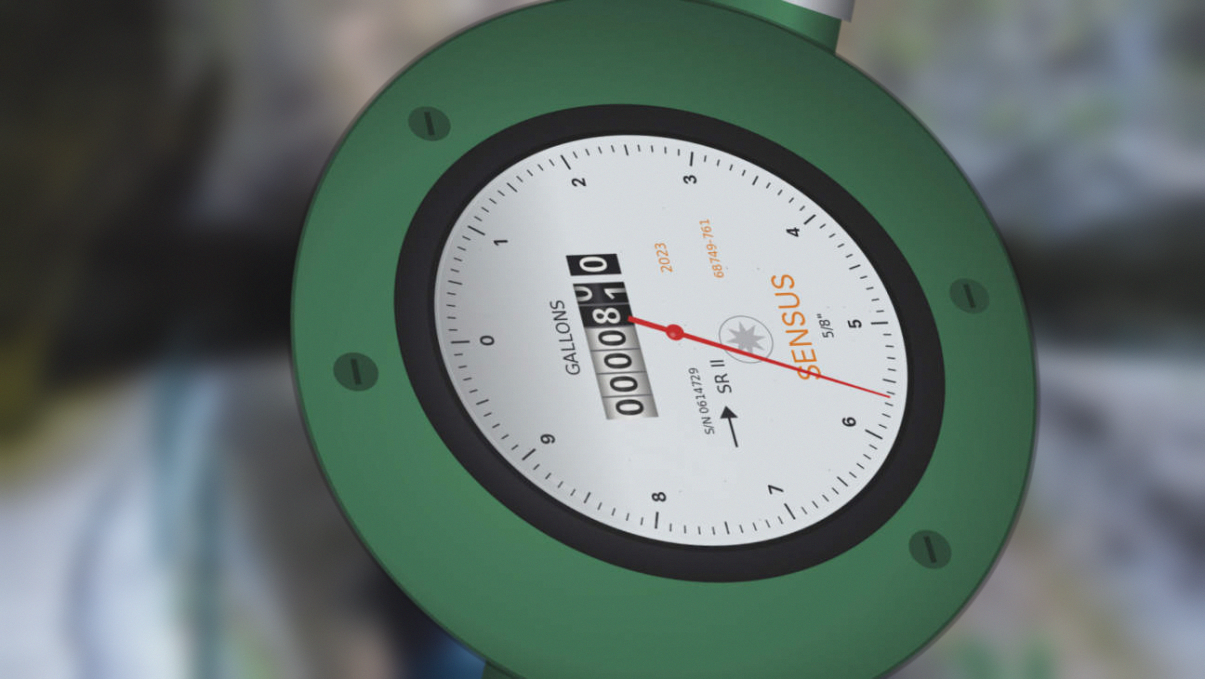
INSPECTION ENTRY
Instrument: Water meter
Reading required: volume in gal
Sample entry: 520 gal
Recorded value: 805.6 gal
